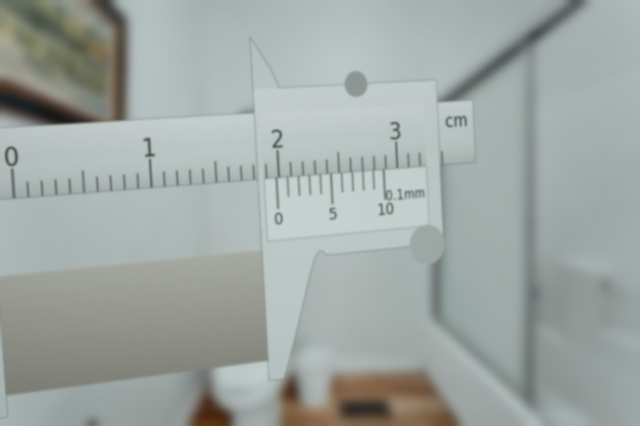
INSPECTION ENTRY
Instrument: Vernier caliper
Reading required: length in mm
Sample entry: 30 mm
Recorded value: 19.8 mm
